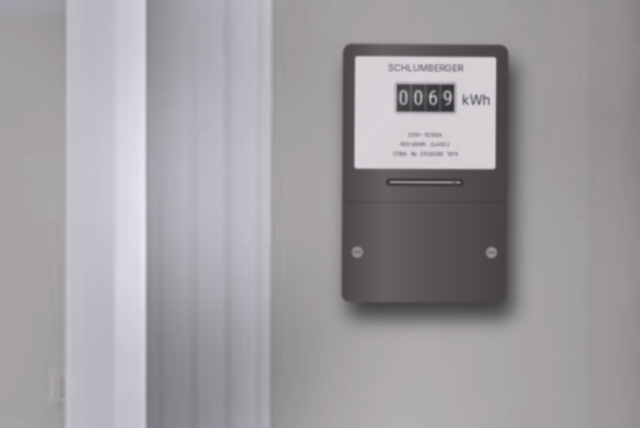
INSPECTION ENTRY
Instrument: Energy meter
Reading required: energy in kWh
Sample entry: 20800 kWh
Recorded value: 69 kWh
